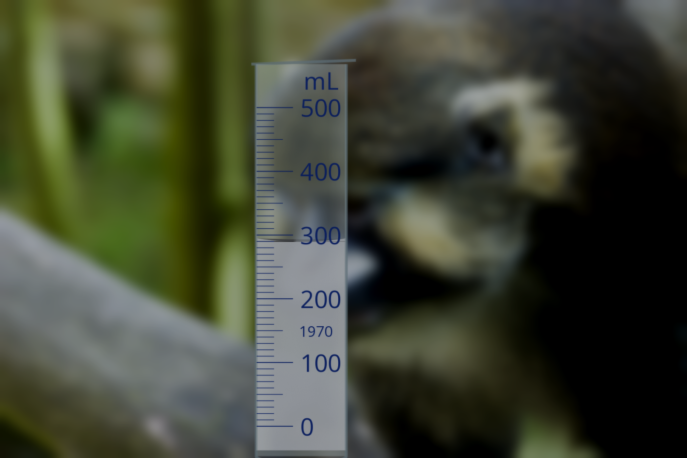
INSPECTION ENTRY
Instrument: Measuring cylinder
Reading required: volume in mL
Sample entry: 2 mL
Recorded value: 290 mL
